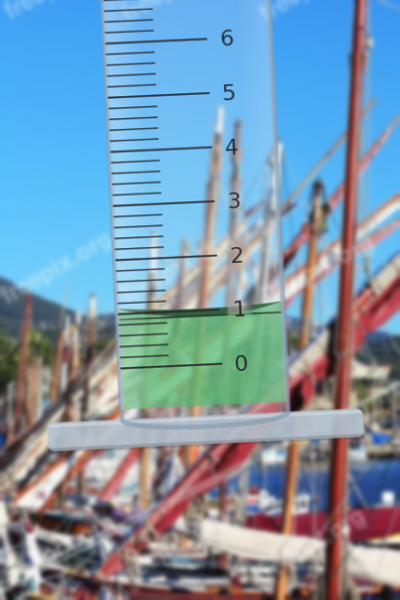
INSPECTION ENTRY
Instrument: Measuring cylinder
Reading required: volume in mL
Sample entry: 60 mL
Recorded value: 0.9 mL
